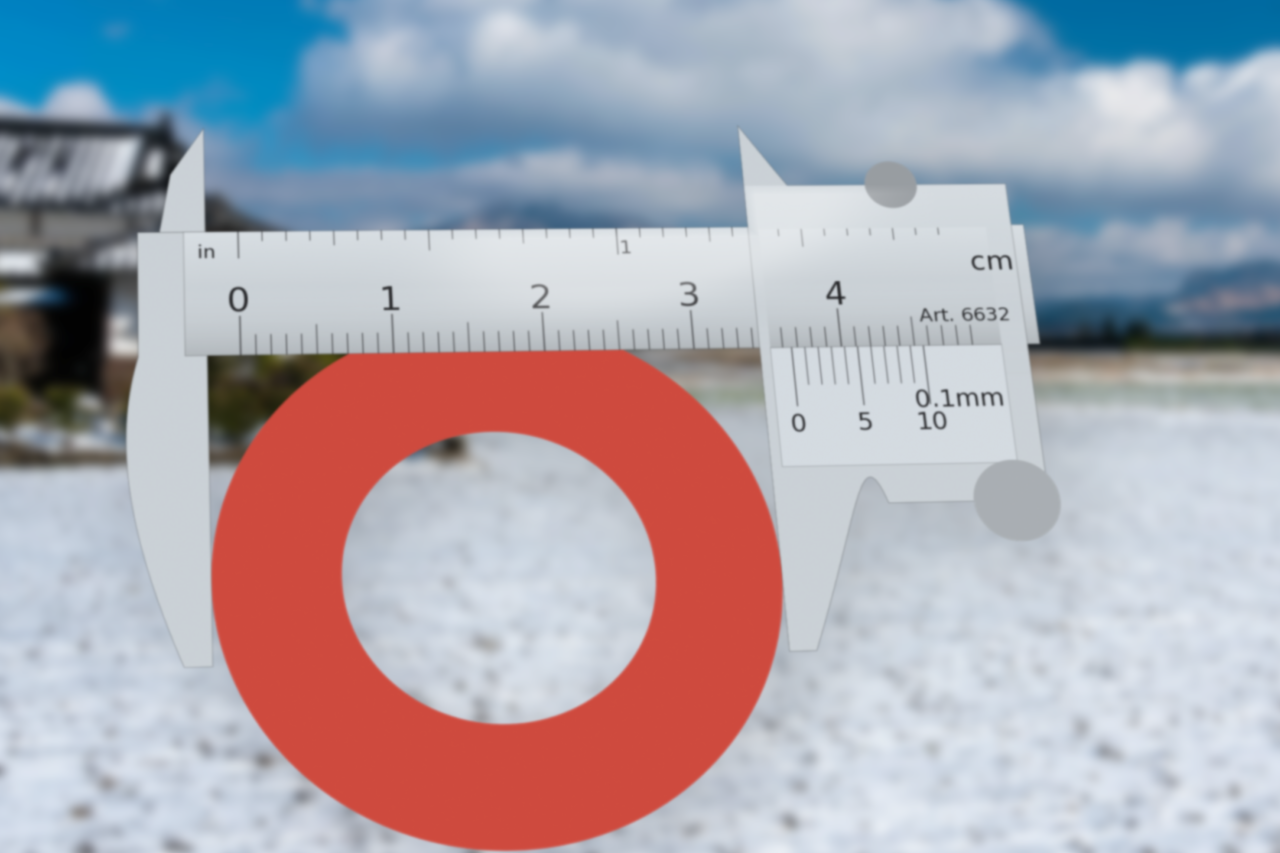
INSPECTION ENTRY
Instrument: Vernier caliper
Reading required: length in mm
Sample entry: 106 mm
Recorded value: 36.6 mm
